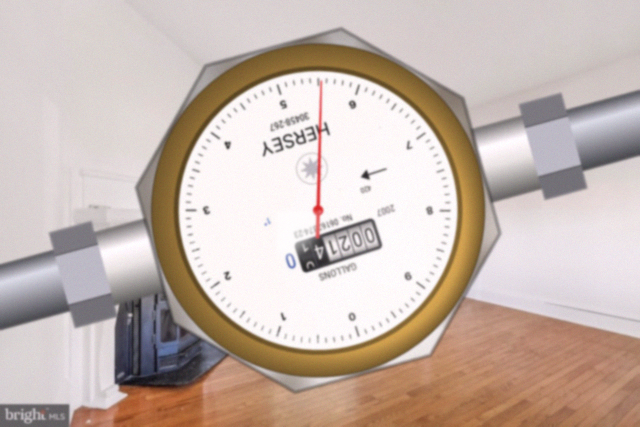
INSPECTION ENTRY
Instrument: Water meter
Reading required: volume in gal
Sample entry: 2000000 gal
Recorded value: 21405.5 gal
